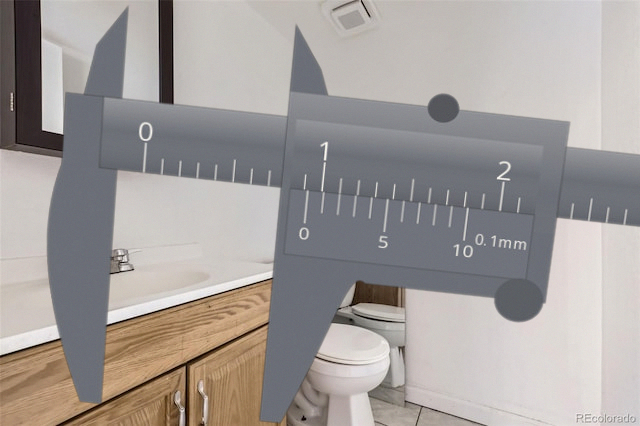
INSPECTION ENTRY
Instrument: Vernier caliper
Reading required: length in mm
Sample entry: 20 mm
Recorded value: 9.2 mm
